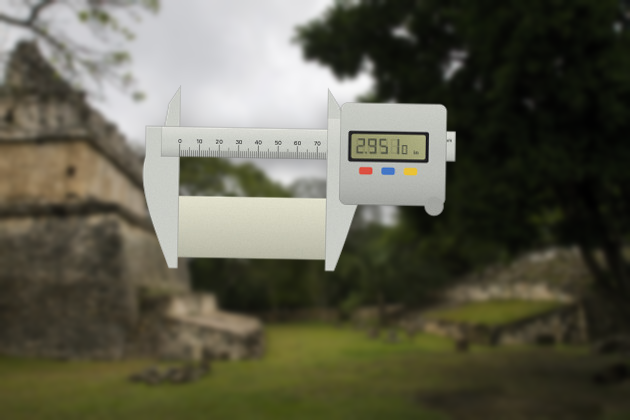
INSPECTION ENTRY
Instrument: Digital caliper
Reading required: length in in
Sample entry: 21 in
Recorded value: 2.9510 in
